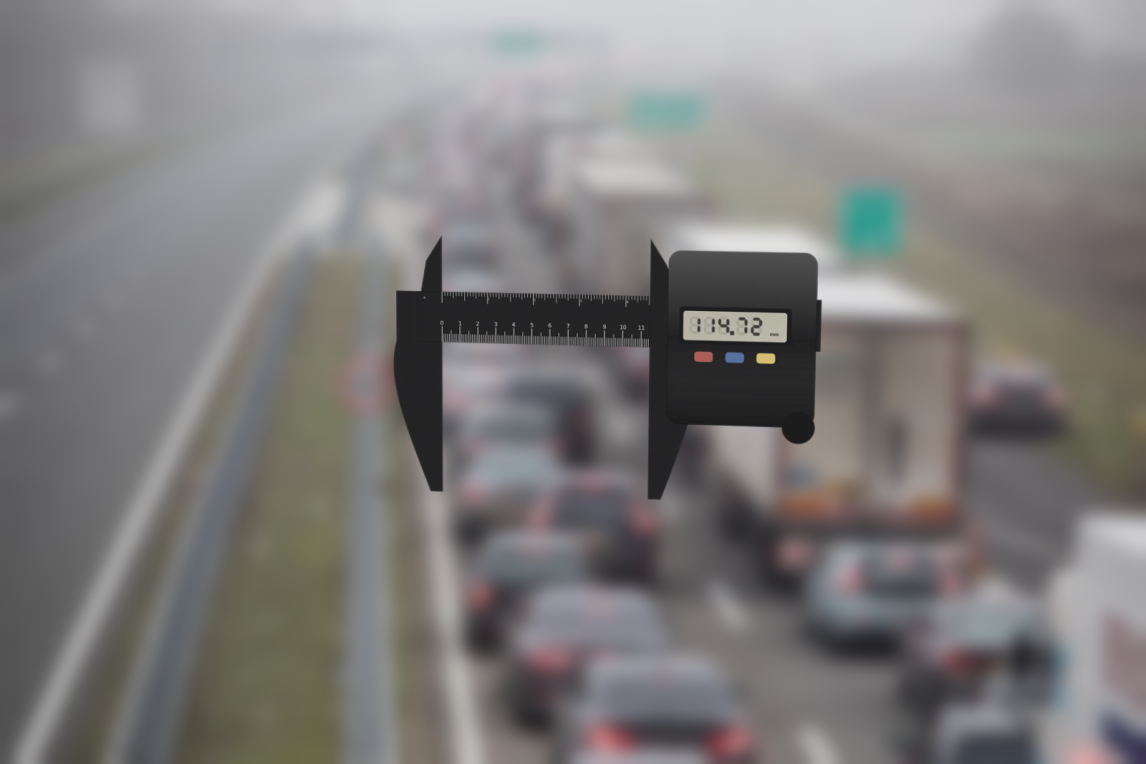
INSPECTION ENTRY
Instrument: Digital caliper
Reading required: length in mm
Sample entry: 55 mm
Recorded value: 114.72 mm
